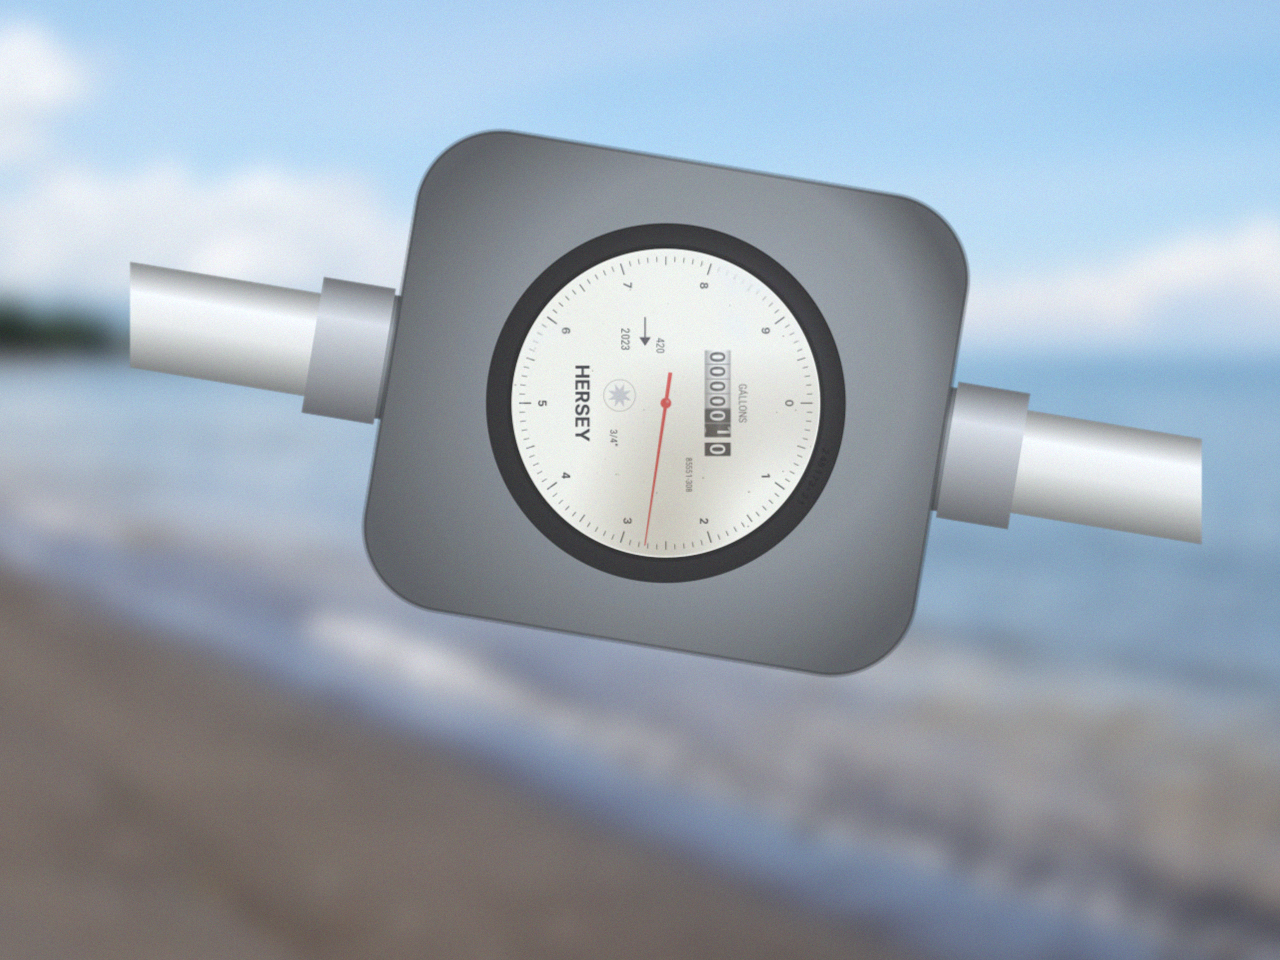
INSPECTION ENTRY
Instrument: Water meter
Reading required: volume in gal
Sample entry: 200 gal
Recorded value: 12.7 gal
